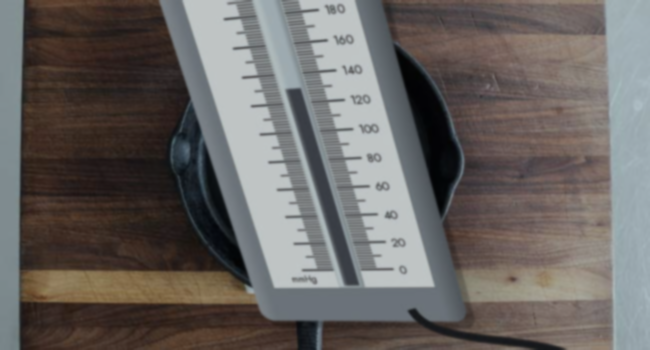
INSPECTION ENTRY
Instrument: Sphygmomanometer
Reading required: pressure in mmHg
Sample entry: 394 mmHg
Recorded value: 130 mmHg
